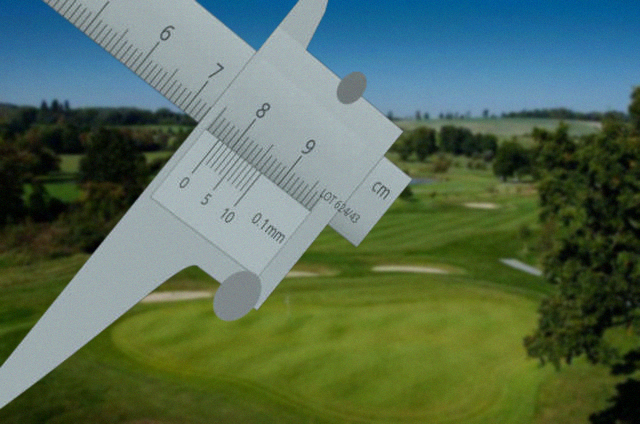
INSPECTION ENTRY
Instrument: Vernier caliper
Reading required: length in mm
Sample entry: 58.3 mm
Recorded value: 77.5 mm
